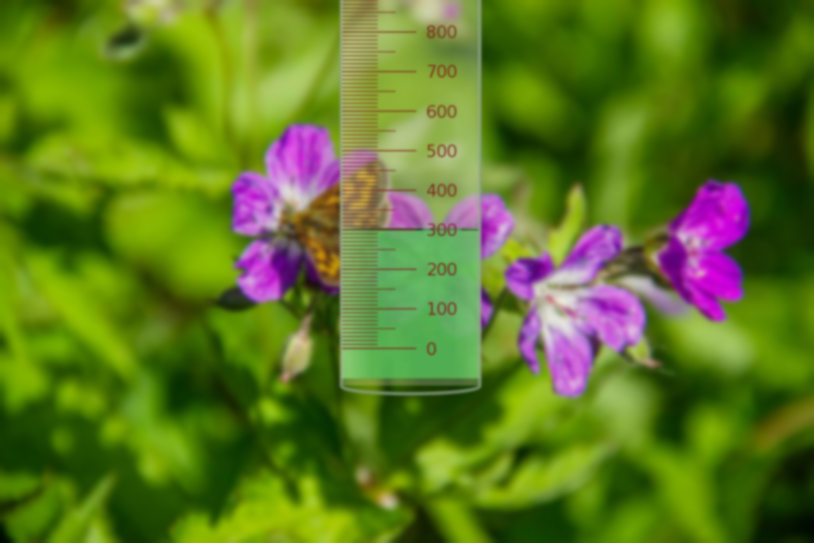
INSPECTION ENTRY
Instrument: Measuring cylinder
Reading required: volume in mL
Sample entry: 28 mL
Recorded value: 300 mL
